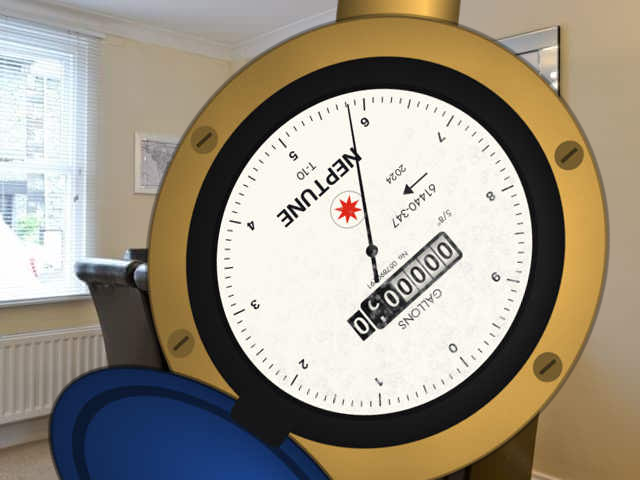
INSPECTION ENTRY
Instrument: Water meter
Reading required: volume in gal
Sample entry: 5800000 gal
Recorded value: 15.8 gal
